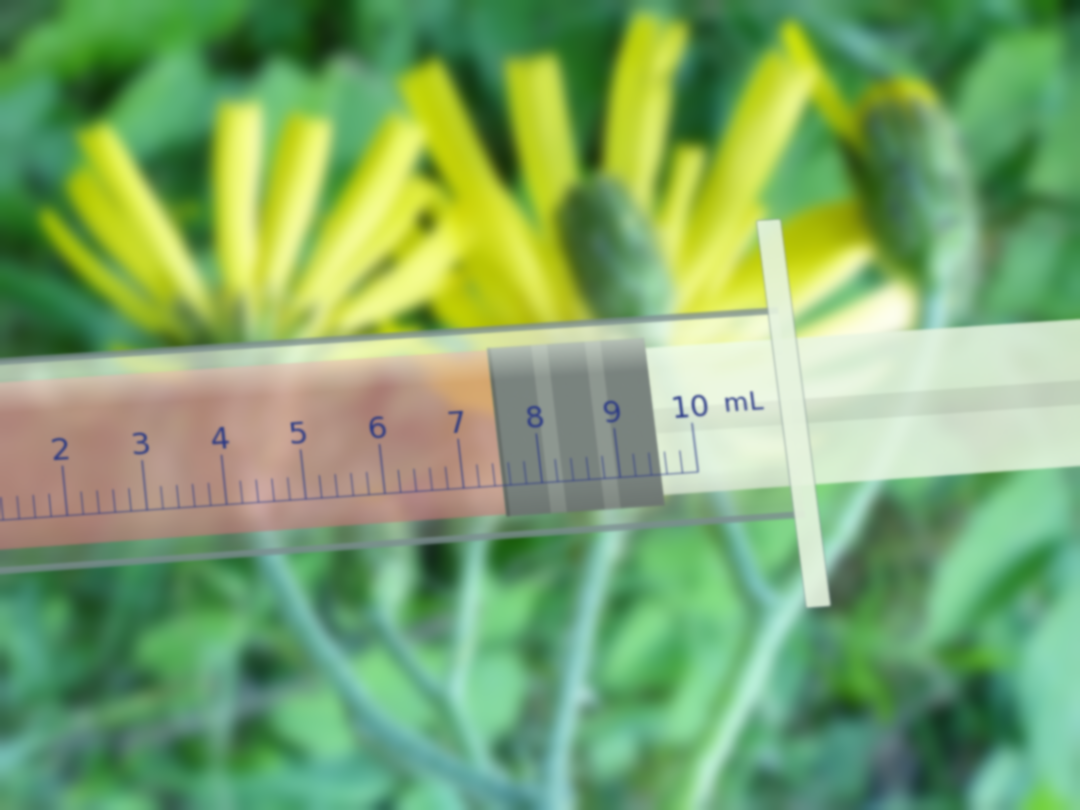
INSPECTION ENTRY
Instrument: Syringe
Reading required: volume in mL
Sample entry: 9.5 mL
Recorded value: 7.5 mL
